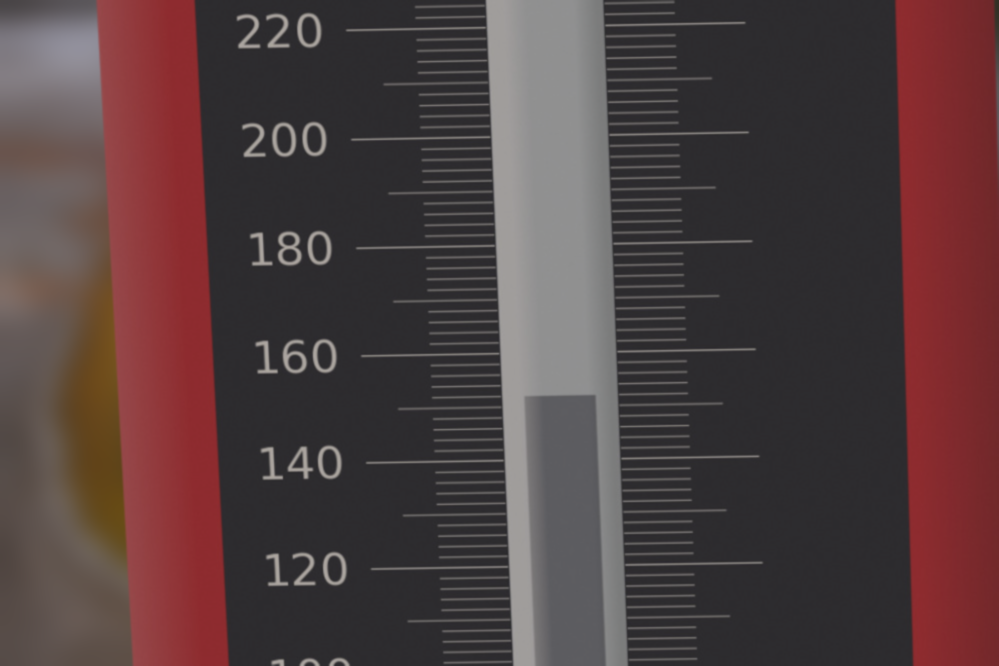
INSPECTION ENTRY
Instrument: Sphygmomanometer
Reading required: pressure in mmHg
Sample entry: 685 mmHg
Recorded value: 152 mmHg
